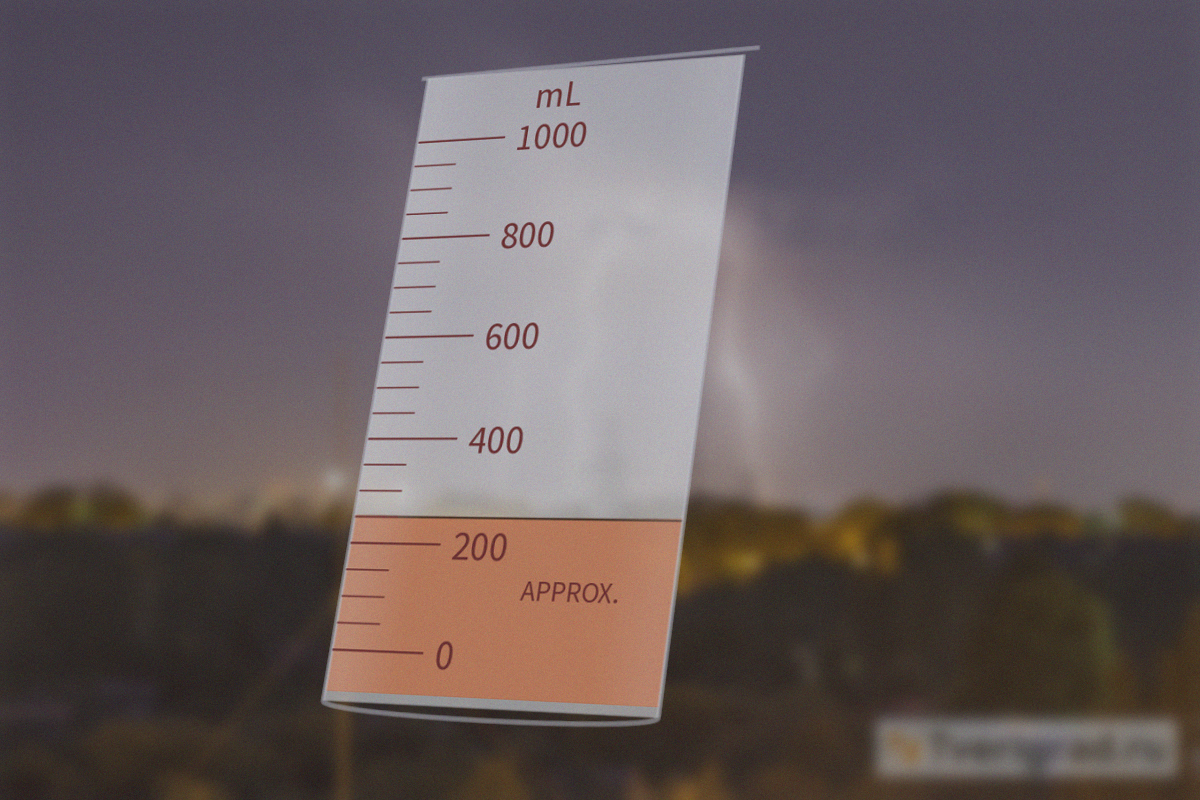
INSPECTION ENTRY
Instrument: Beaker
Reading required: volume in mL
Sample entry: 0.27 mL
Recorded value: 250 mL
